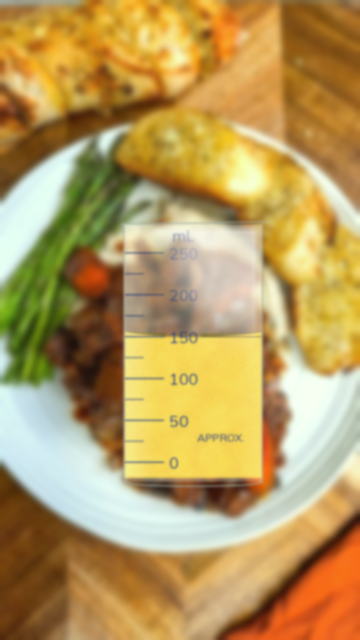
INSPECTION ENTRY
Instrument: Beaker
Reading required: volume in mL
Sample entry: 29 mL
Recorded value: 150 mL
